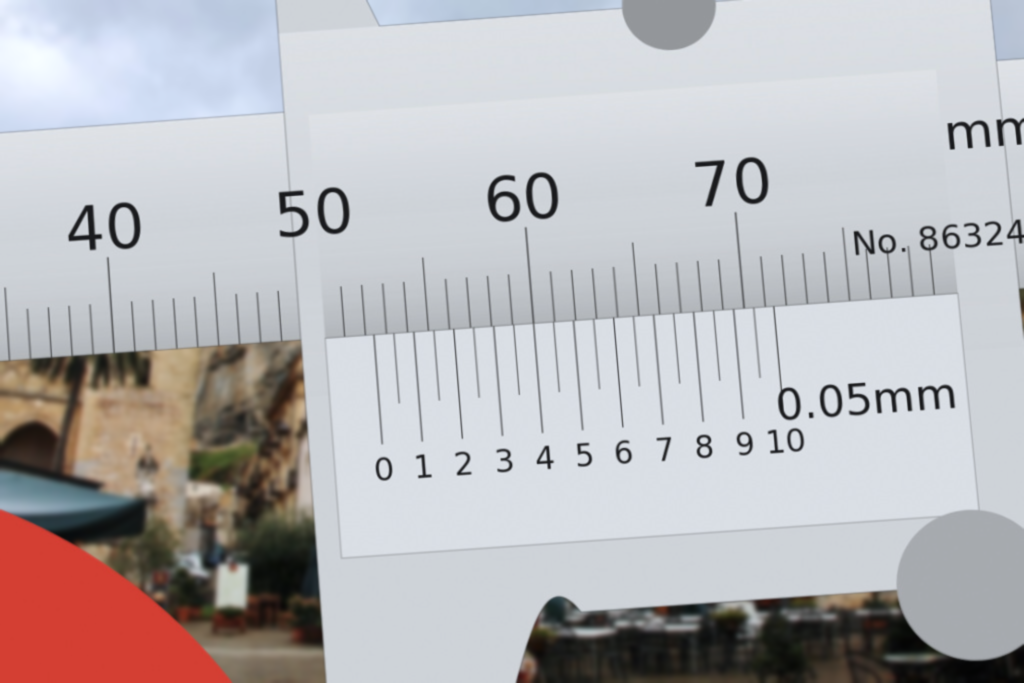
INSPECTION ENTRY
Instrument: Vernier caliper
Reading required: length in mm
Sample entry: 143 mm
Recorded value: 52.4 mm
